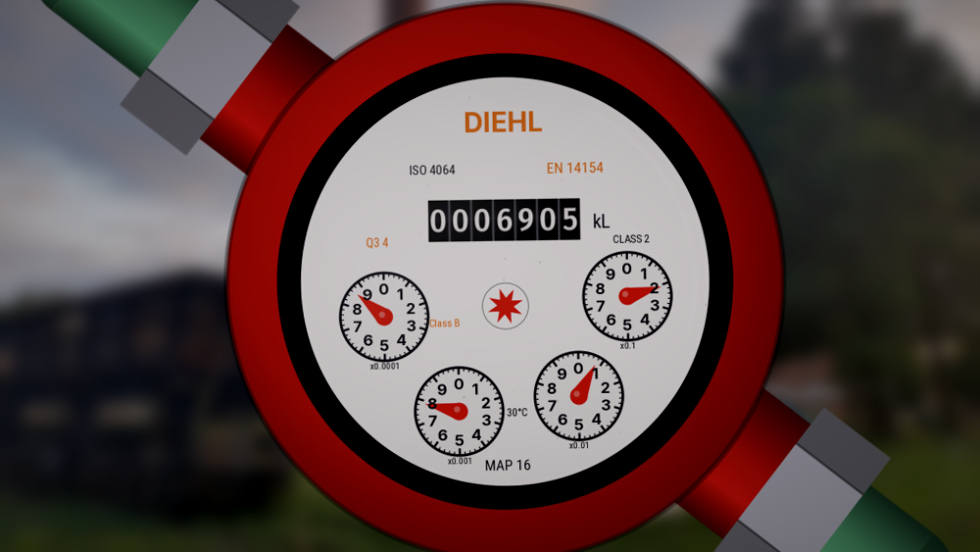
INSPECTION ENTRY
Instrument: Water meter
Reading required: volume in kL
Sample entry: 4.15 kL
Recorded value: 6905.2078 kL
